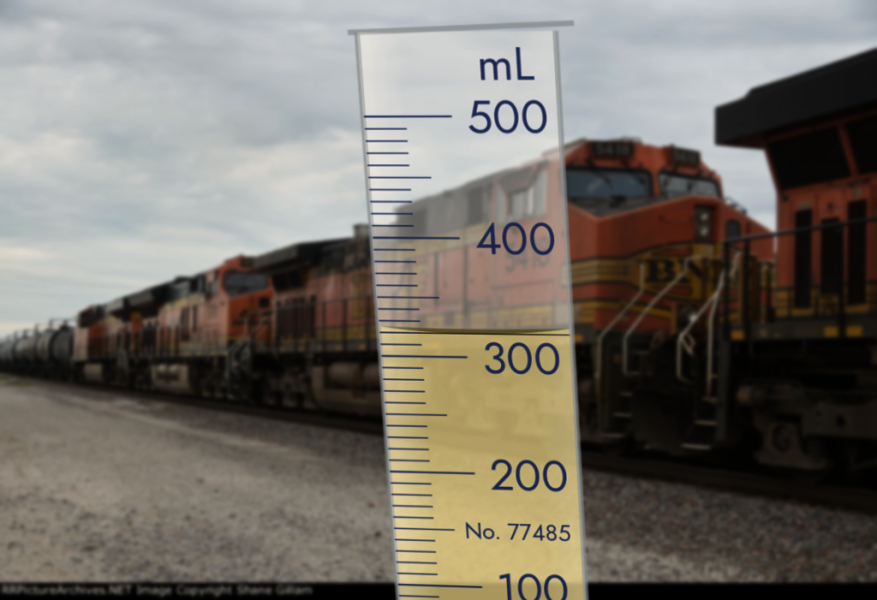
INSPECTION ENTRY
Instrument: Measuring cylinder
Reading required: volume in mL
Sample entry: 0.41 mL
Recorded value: 320 mL
